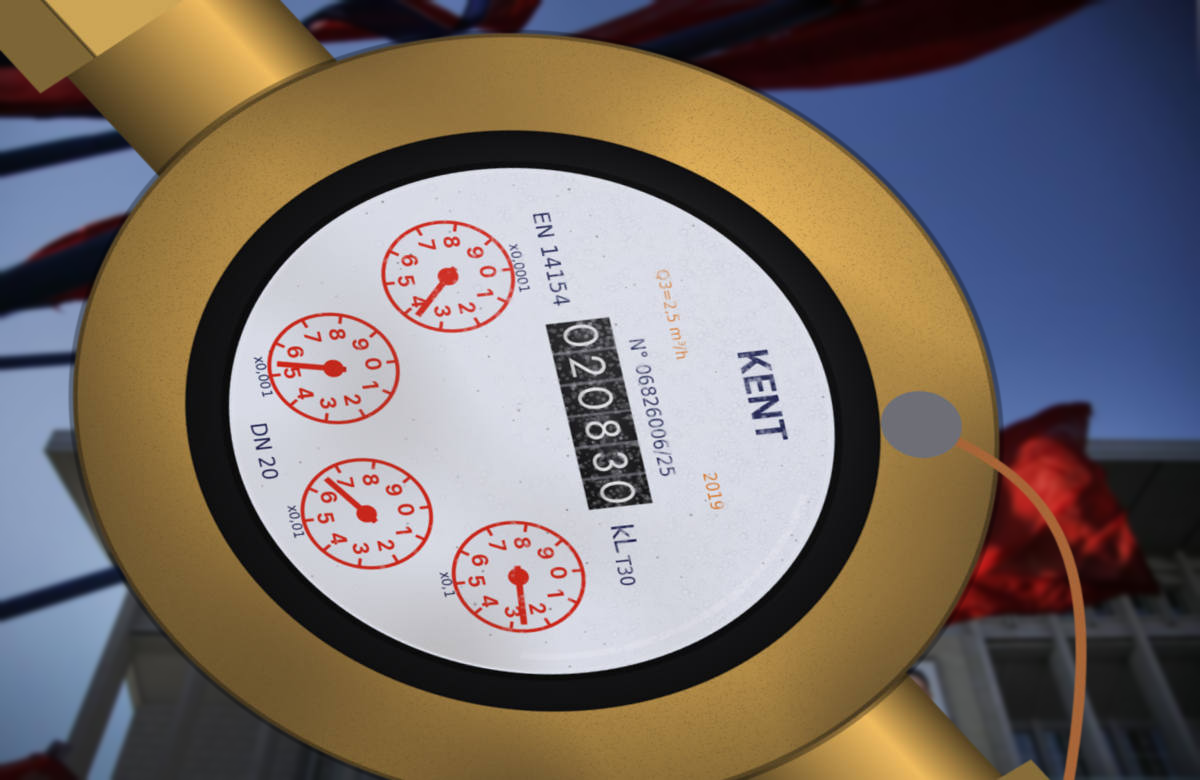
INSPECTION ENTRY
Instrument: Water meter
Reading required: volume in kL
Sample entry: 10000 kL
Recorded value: 20830.2653 kL
